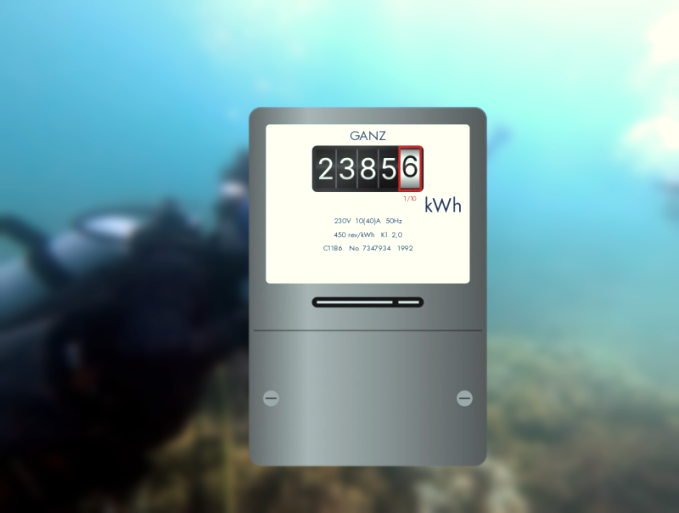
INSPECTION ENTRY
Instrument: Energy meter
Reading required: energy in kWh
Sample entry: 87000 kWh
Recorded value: 2385.6 kWh
